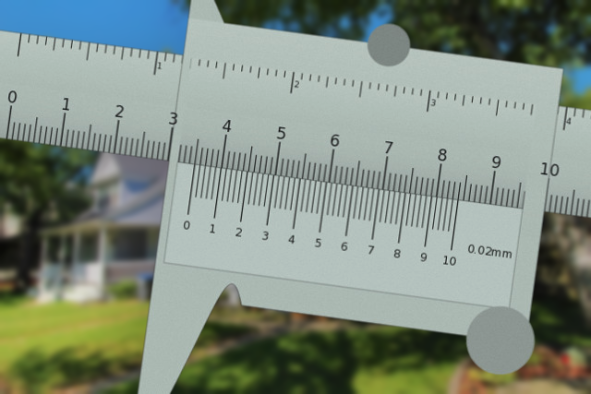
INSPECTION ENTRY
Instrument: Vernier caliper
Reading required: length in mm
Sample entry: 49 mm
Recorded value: 35.0 mm
